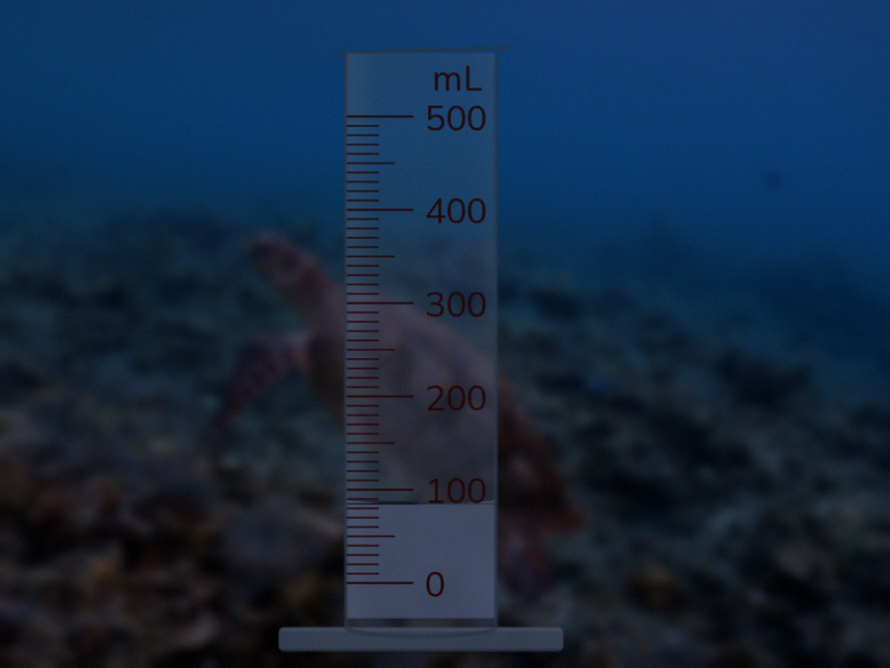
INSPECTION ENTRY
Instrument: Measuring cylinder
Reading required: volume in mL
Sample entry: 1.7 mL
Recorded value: 85 mL
